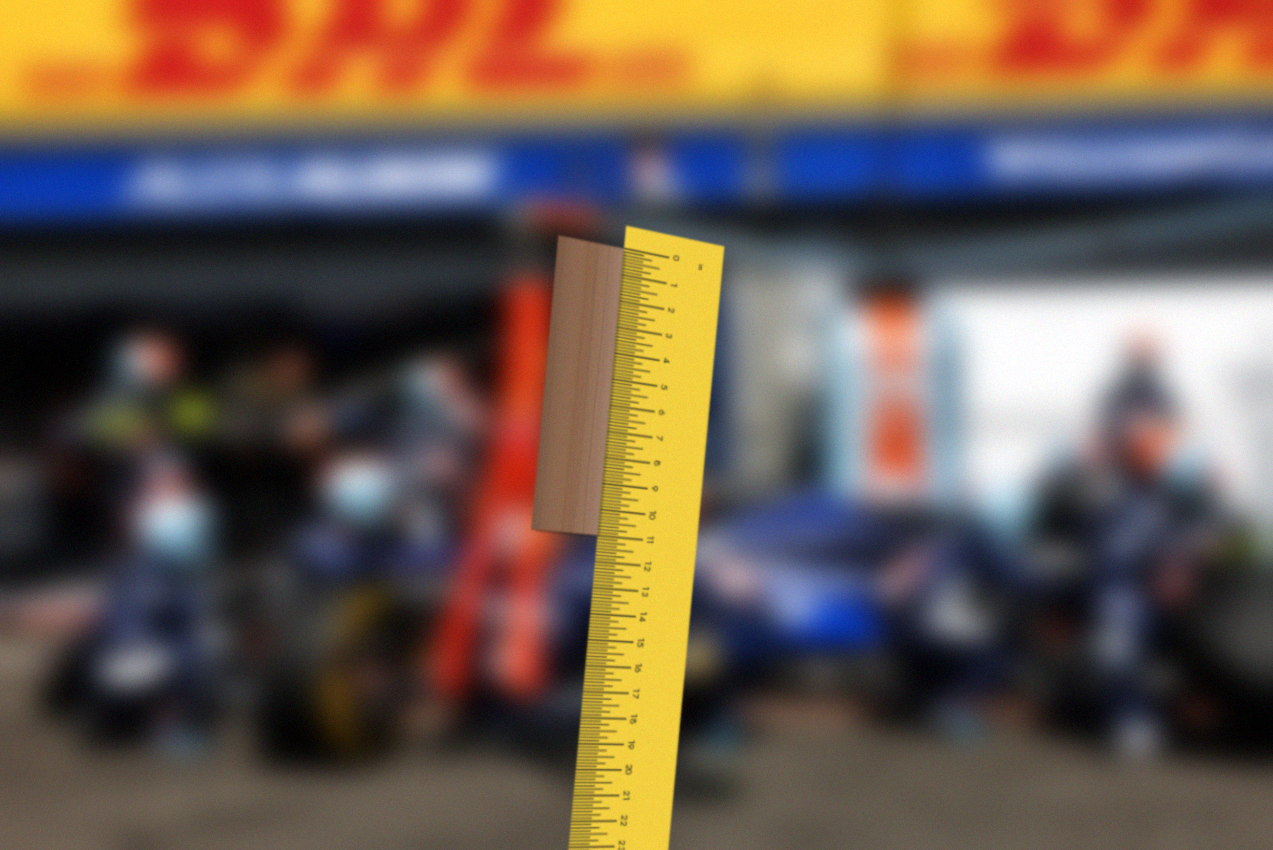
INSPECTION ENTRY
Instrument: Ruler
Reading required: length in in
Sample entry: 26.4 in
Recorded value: 11 in
